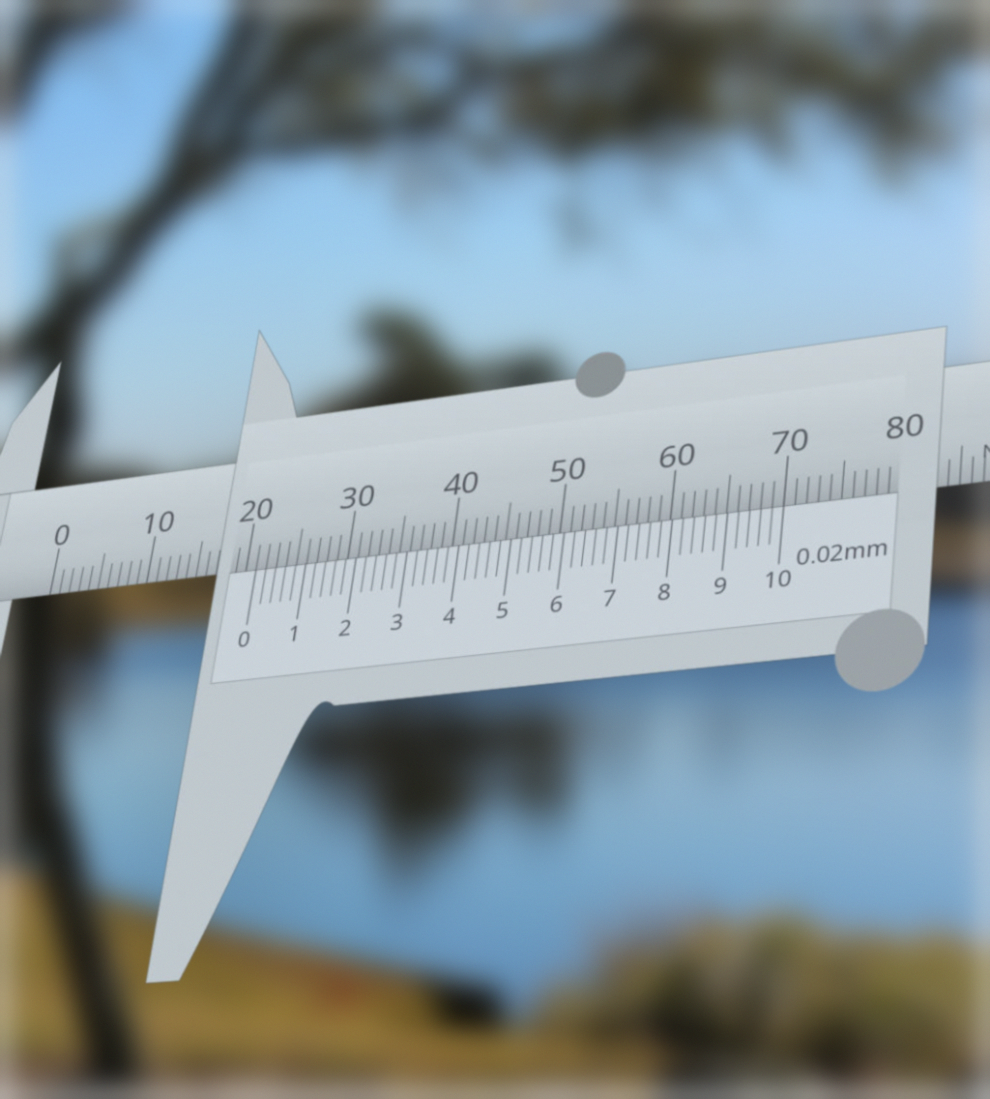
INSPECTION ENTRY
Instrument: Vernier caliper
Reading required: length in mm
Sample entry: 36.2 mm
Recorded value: 21.0 mm
